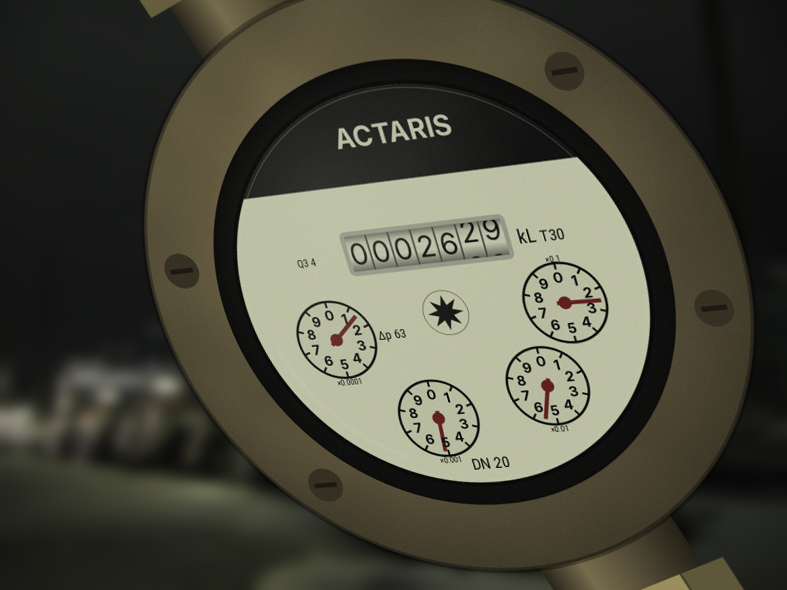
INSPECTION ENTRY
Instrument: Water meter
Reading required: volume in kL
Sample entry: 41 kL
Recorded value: 2629.2551 kL
